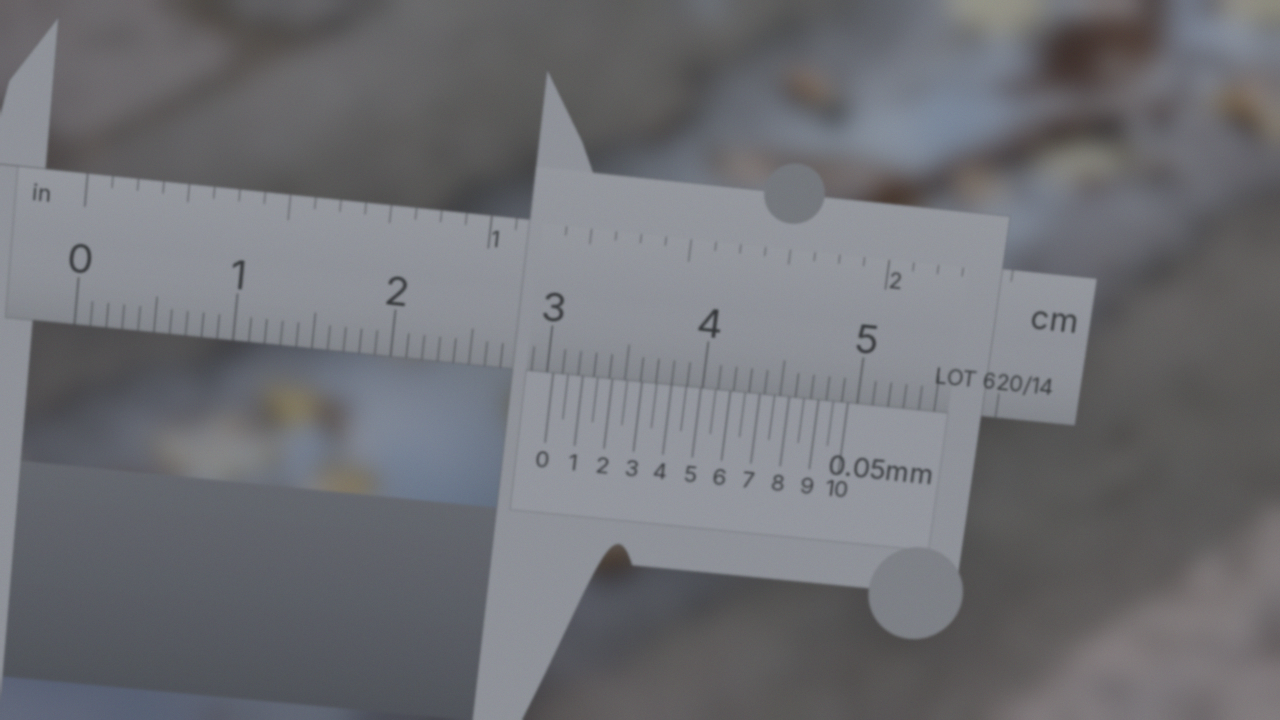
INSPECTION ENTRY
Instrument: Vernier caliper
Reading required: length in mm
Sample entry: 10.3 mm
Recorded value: 30.4 mm
